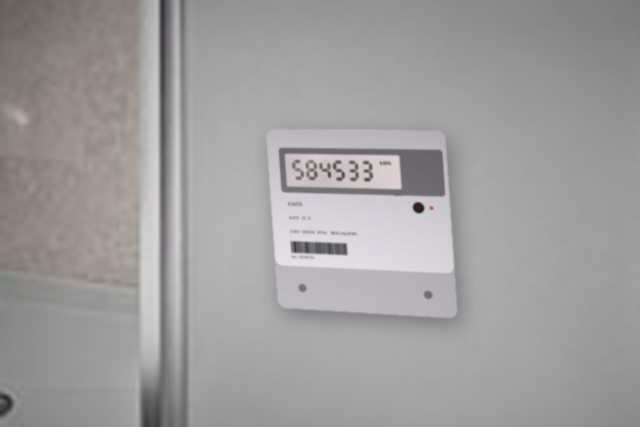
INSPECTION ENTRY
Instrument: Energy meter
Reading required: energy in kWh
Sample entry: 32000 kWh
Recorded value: 584533 kWh
